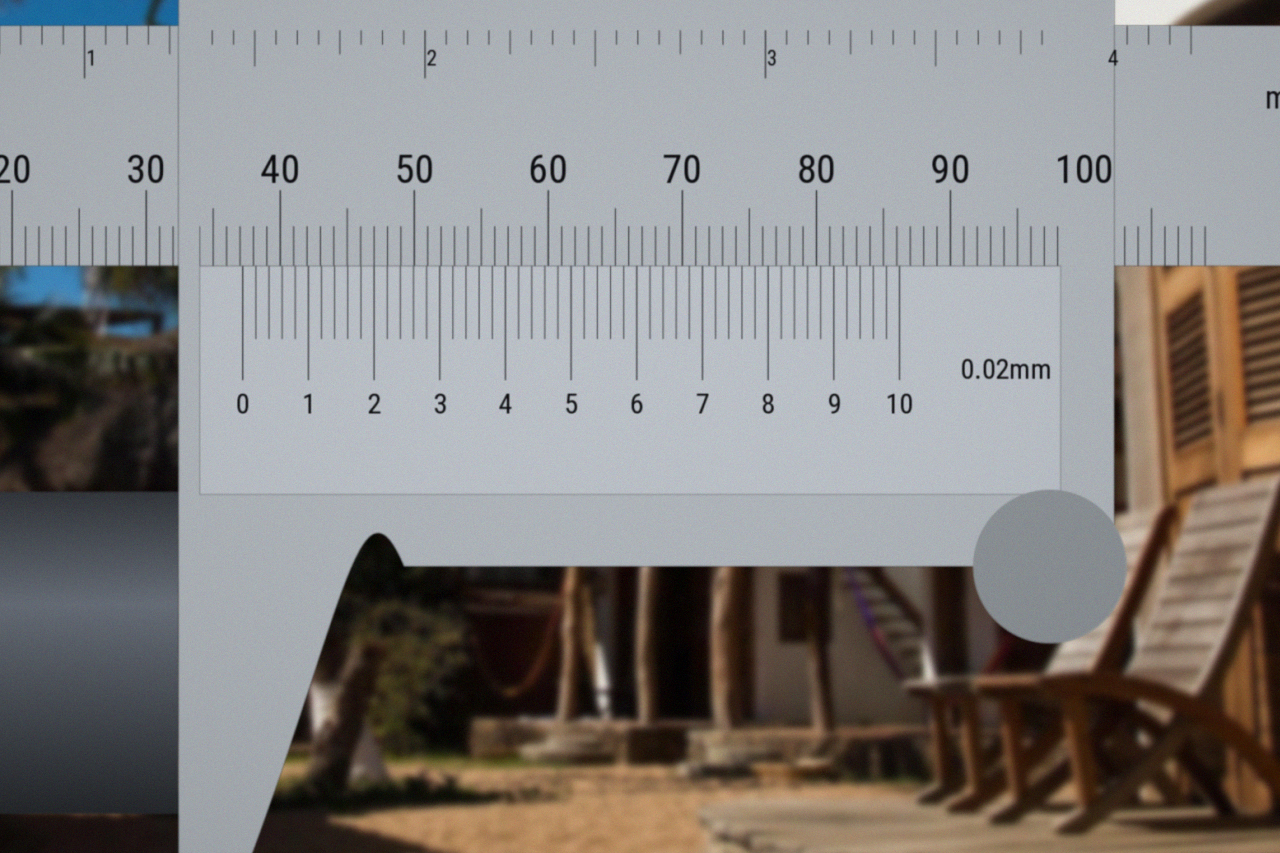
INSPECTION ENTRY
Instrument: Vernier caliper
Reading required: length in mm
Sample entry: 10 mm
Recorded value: 37.2 mm
